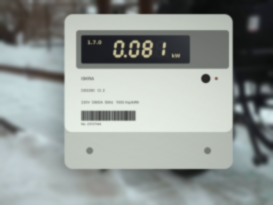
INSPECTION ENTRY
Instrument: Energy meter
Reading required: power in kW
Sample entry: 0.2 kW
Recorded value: 0.081 kW
